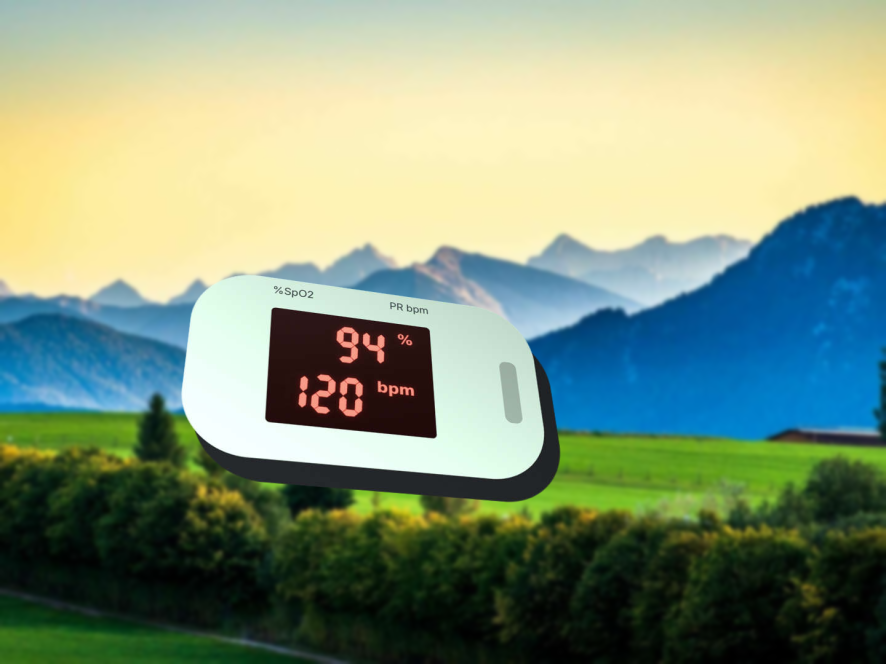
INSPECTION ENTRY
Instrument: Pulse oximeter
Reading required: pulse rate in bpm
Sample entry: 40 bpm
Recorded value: 120 bpm
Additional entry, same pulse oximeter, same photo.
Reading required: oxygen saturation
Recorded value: 94 %
